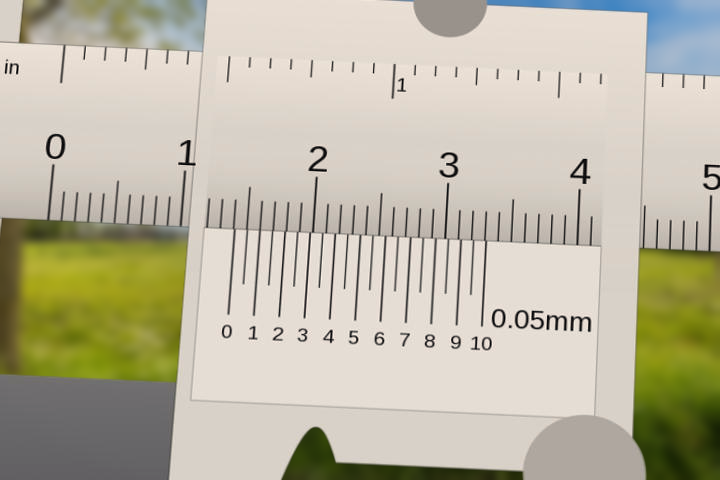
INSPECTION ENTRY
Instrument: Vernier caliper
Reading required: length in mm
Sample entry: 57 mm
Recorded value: 14.1 mm
